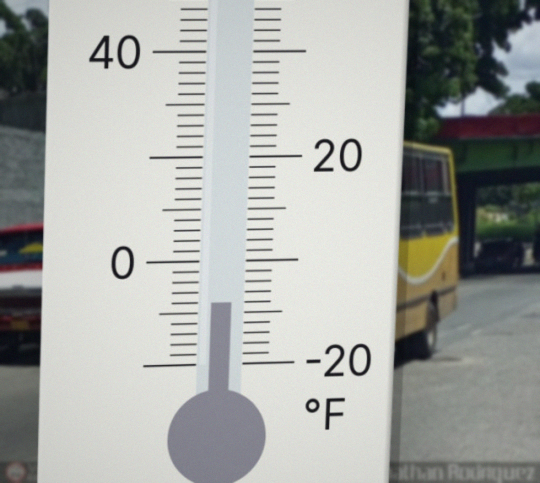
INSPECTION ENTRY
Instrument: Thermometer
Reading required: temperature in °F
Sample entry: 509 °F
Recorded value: -8 °F
